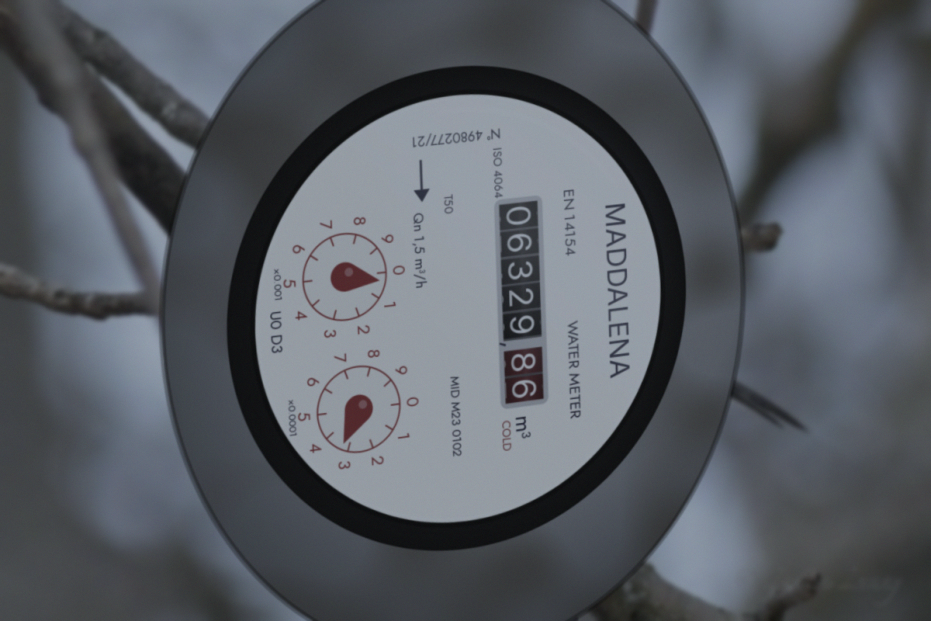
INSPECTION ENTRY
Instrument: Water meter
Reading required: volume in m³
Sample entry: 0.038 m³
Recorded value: 6329.8603 m³
